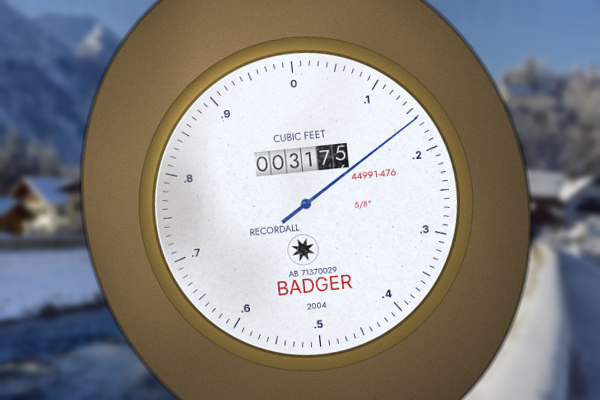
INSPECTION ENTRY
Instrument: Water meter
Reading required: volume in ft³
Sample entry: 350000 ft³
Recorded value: 3175.16 ft³
